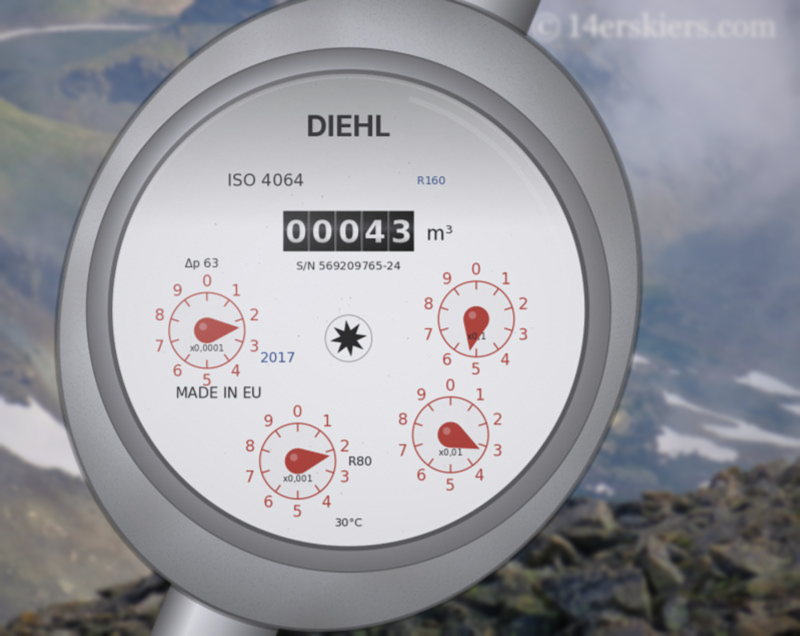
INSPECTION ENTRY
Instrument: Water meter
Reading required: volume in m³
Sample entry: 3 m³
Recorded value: 43.5322 m³
